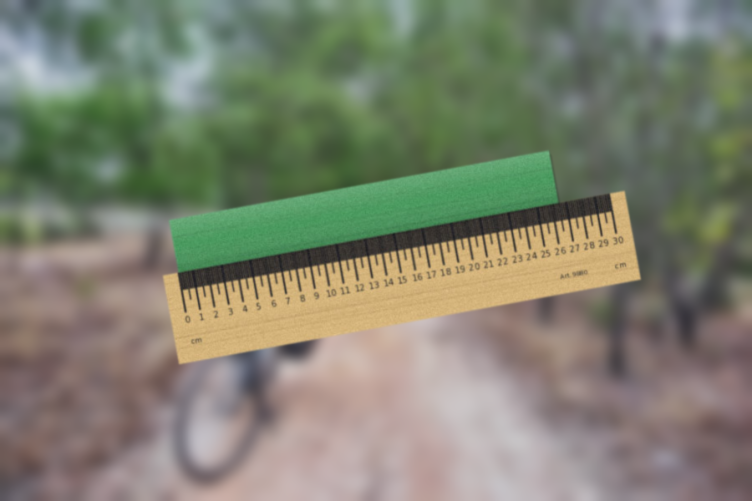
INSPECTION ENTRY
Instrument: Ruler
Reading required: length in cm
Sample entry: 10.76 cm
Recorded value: 26.5 cm
